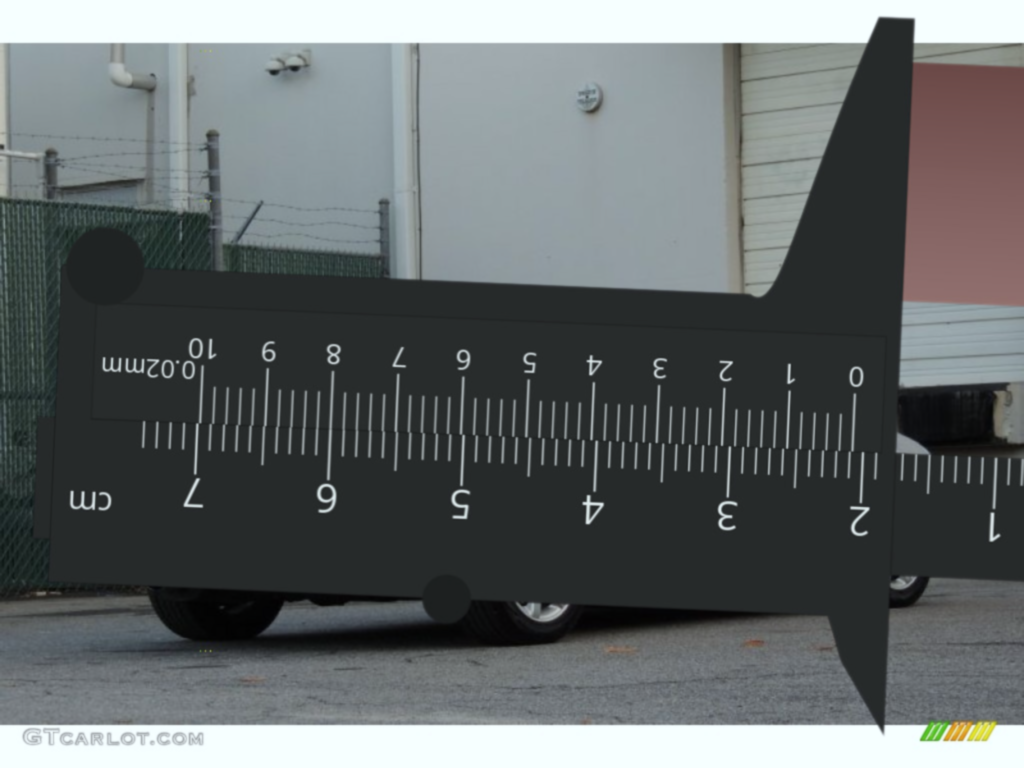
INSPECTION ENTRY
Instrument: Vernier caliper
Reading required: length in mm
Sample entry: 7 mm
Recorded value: 20.8 mm
